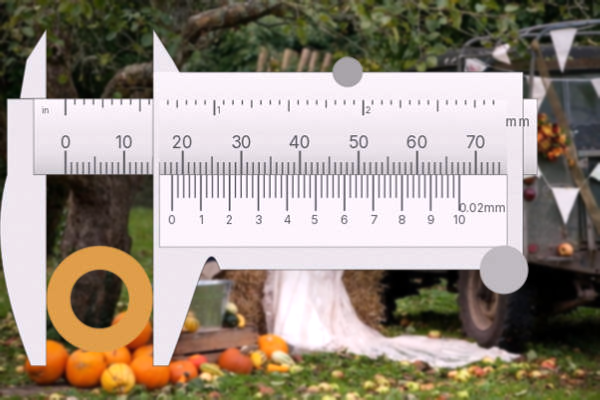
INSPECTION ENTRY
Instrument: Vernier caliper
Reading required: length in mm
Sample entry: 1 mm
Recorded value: 18.2 mm
